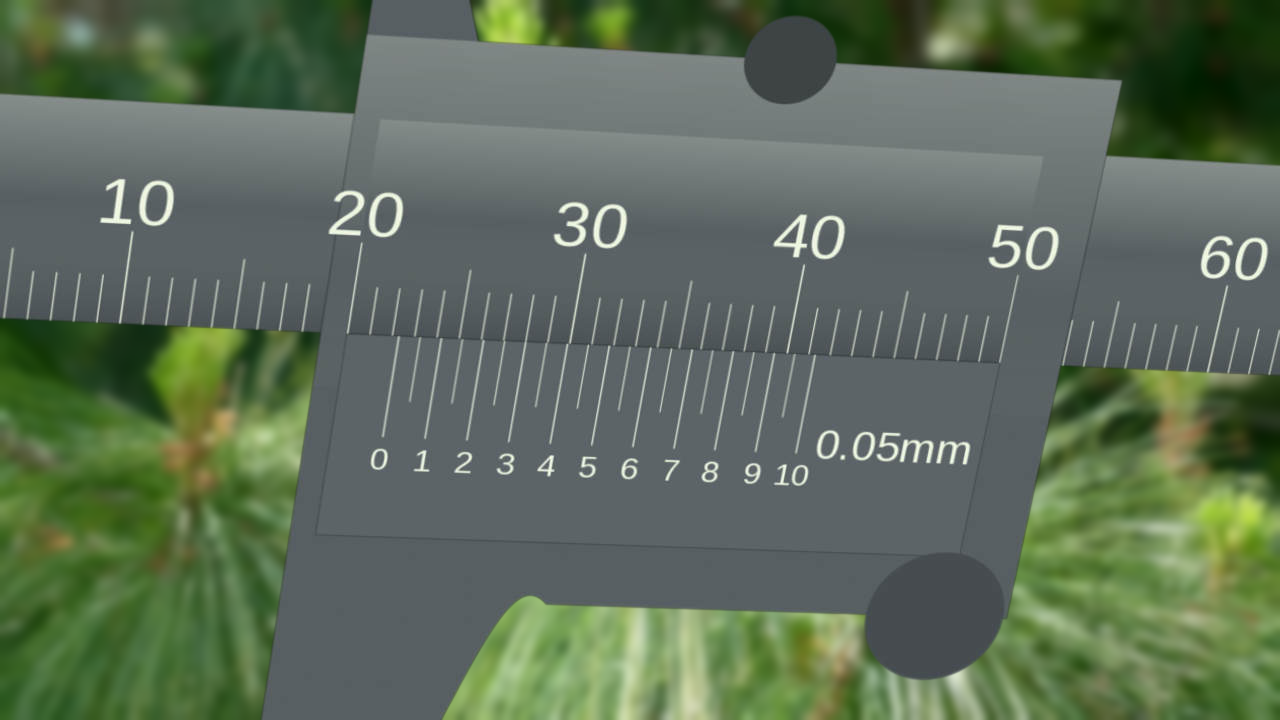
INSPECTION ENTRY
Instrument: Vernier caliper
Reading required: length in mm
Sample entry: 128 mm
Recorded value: 22.3 mm
